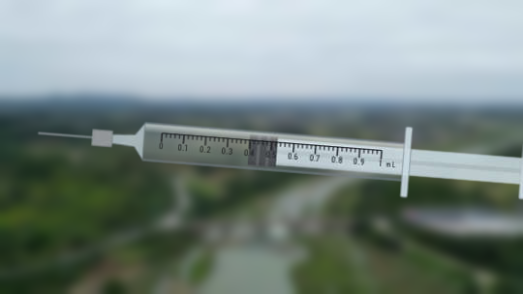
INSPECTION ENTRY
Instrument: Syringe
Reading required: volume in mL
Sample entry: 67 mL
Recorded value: 0.4 mL
